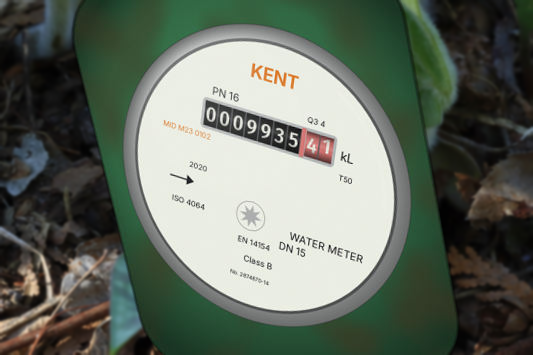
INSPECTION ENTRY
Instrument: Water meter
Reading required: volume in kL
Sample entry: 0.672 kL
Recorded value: 9935.41 kL
